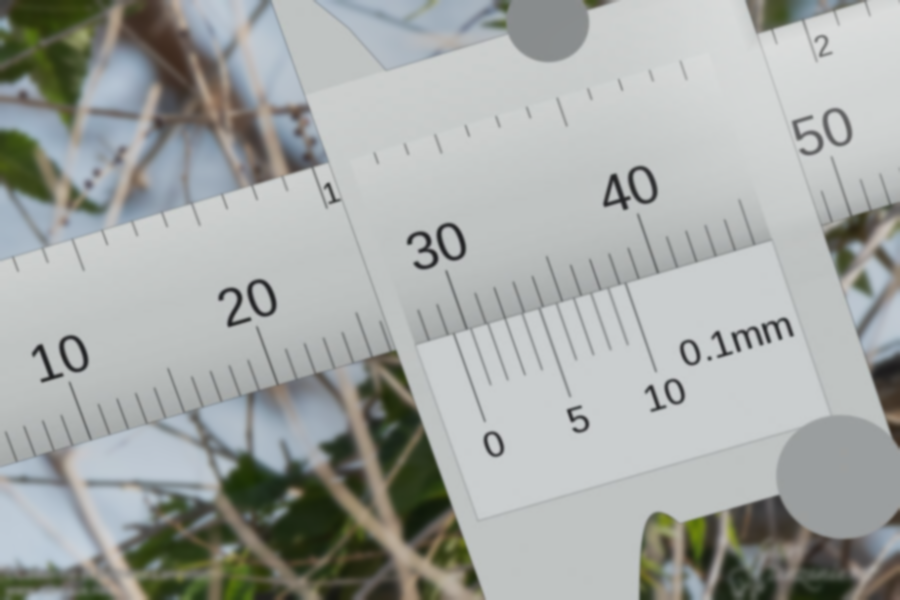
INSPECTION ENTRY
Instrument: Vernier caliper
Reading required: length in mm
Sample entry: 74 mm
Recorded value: 29.3 mm
